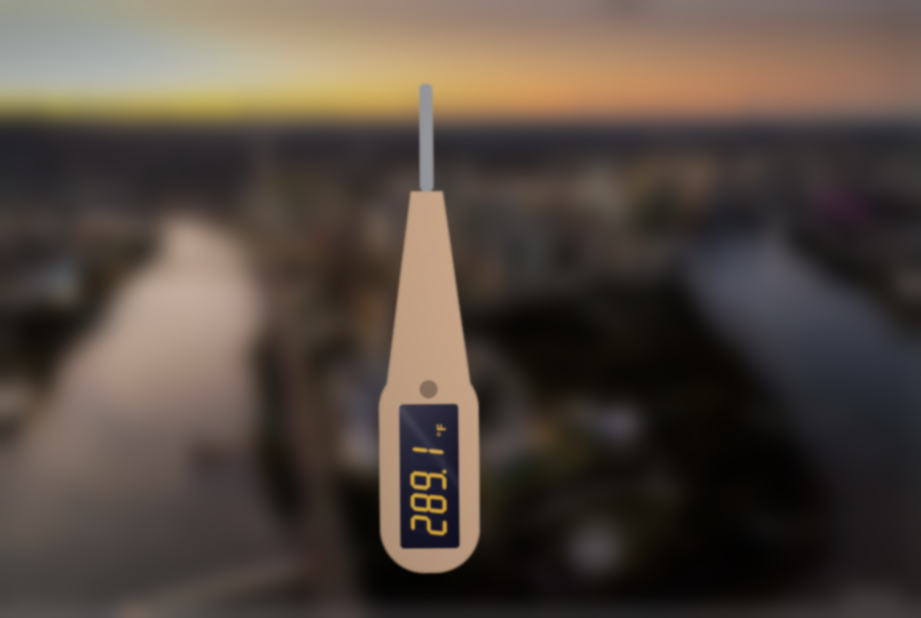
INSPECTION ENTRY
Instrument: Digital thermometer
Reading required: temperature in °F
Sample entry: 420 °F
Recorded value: 289.1 °F
